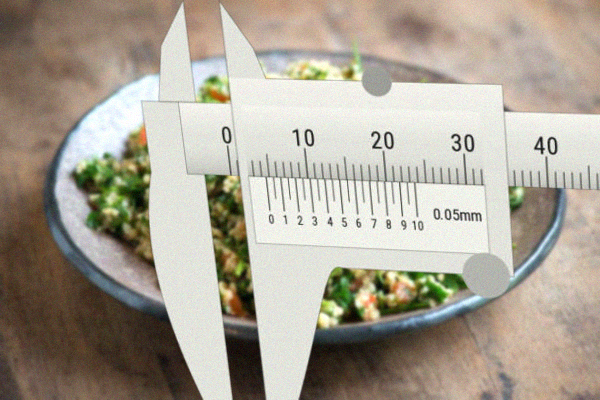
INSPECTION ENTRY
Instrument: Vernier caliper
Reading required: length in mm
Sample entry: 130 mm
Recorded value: 4.6 mm
